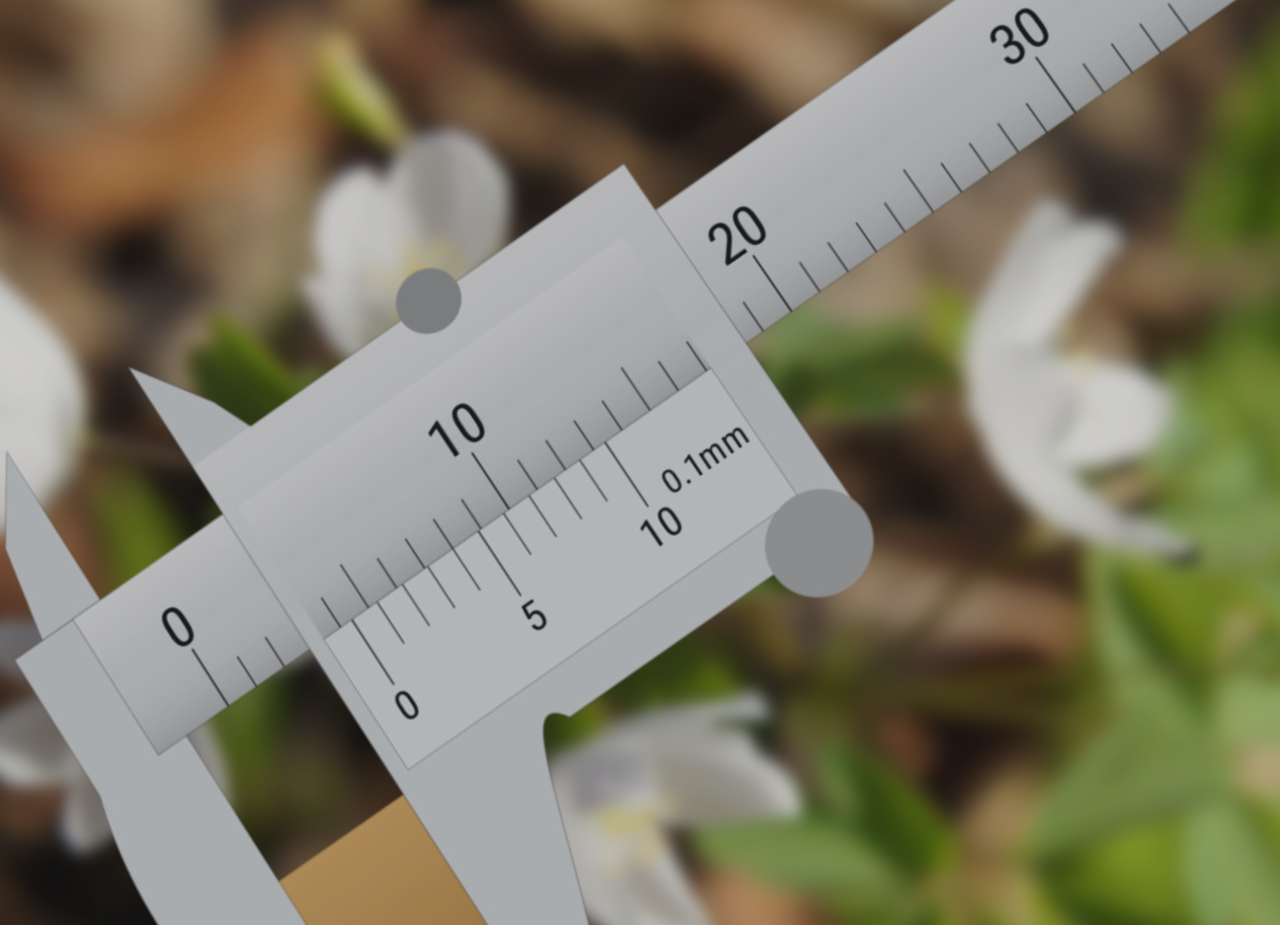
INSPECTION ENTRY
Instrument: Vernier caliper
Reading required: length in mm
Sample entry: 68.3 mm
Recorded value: 4.4 mm
